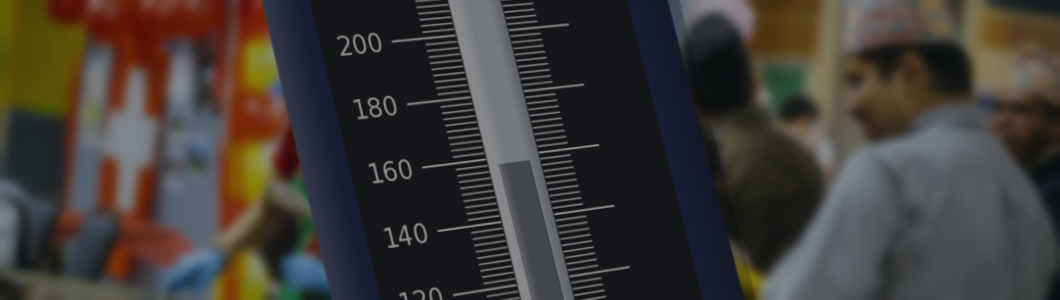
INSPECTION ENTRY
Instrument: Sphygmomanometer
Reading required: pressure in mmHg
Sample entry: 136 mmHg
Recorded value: 158 mmHg
